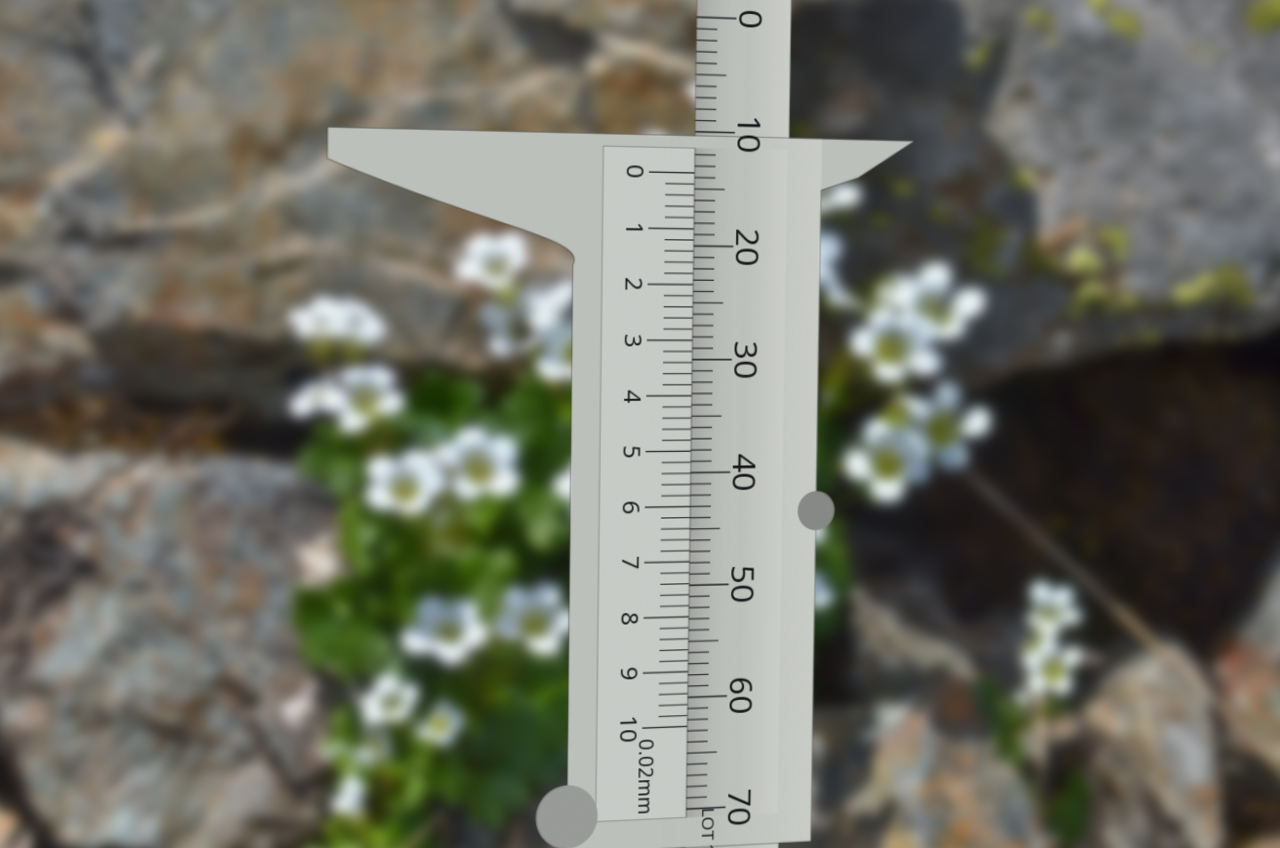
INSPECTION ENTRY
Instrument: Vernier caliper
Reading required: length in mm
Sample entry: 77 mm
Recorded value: 13.6 mm
